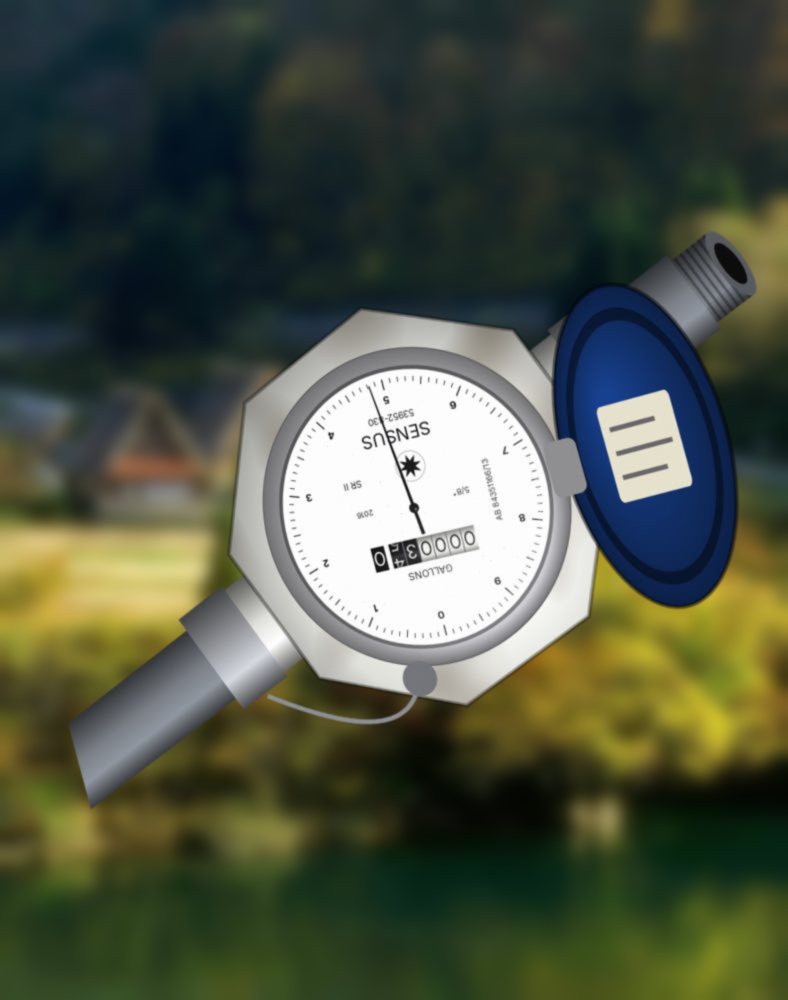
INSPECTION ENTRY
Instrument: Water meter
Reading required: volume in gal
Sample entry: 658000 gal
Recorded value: 344.8 gal
